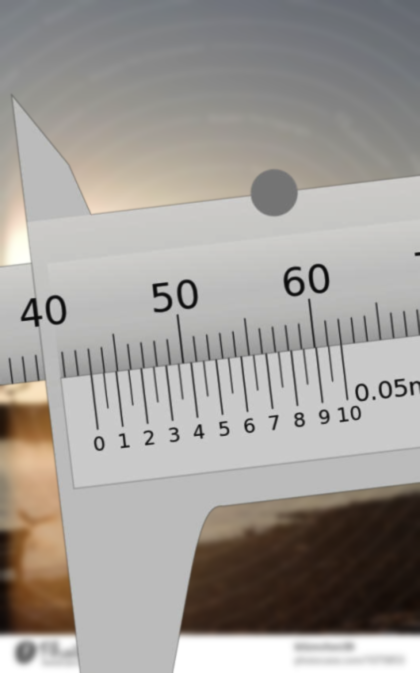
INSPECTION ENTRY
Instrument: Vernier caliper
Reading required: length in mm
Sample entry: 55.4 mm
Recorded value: 43.0 mm
